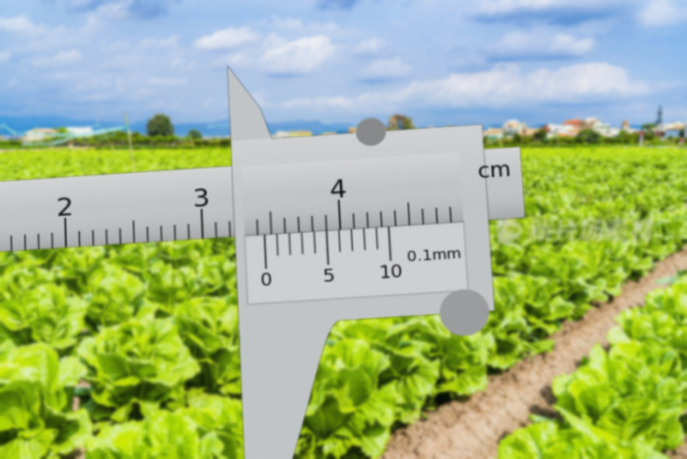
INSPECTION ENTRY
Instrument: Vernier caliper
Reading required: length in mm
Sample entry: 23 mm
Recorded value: 34.5 mm
